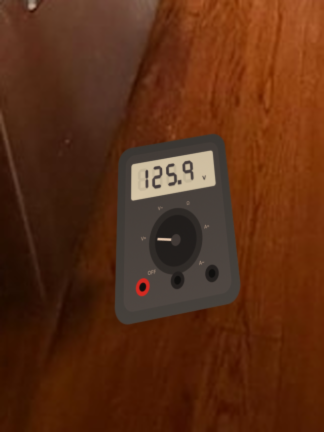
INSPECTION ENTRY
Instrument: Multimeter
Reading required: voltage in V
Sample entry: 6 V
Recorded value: 125.9 V
